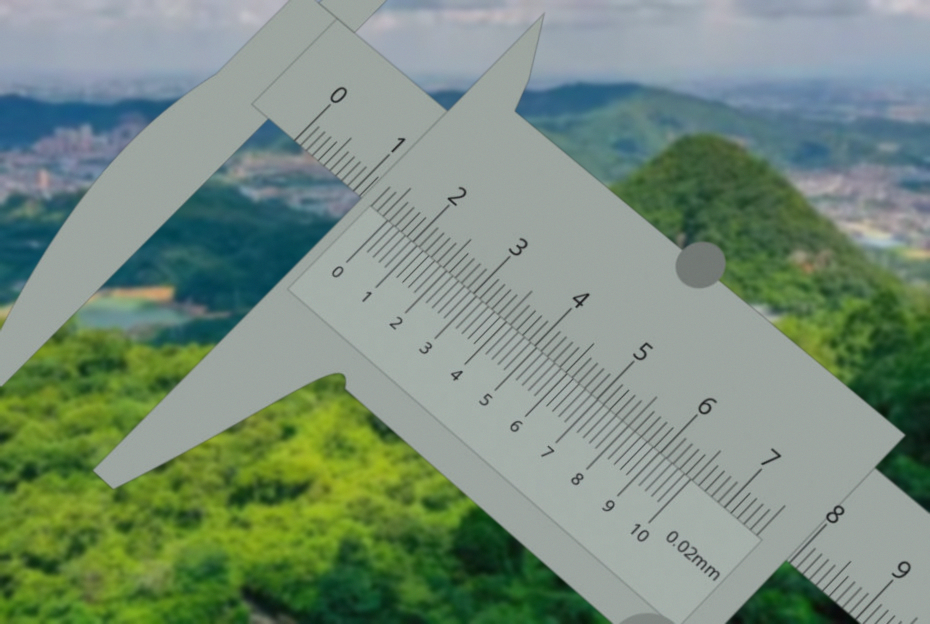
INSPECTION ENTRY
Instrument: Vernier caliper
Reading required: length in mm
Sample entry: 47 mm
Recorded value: 15.8 mm
